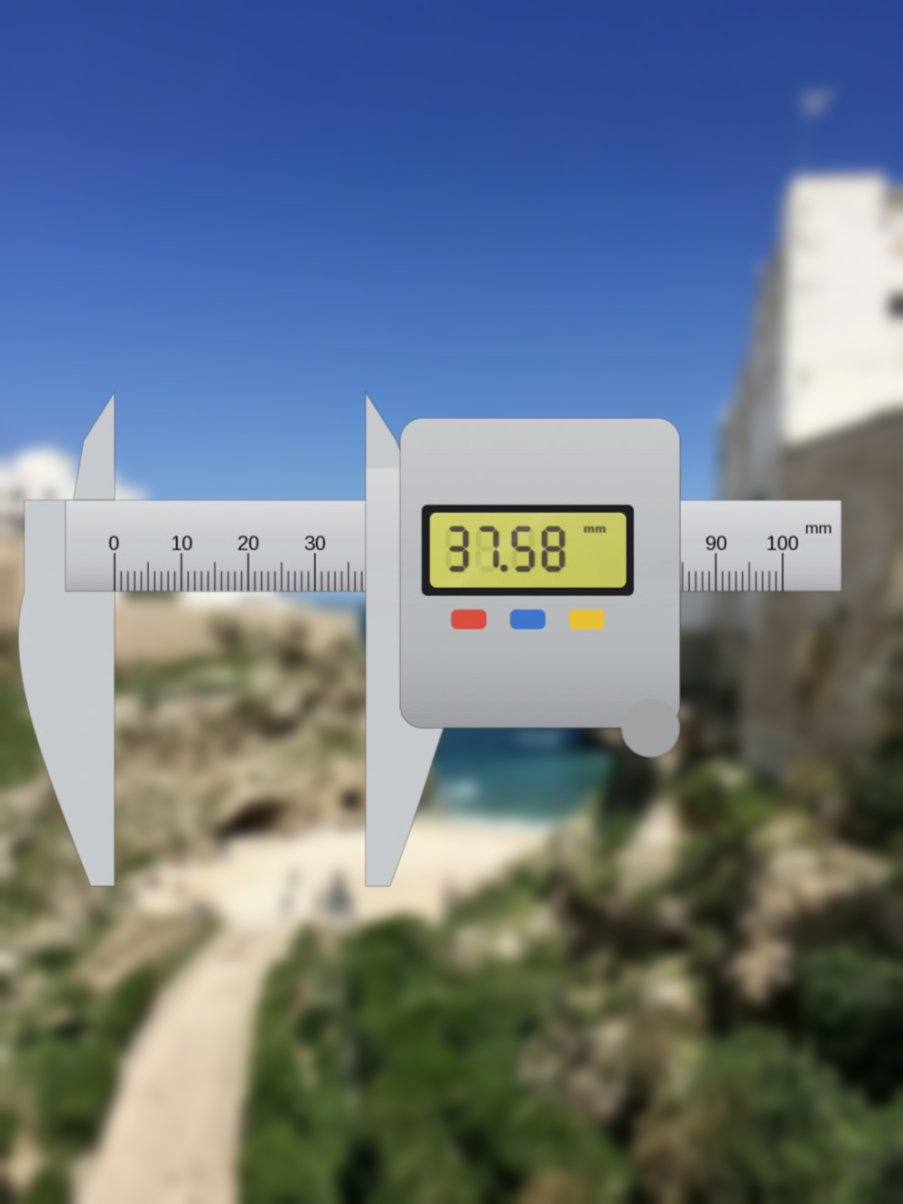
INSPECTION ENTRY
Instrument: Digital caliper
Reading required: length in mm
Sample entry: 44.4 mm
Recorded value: 37.58 mm
